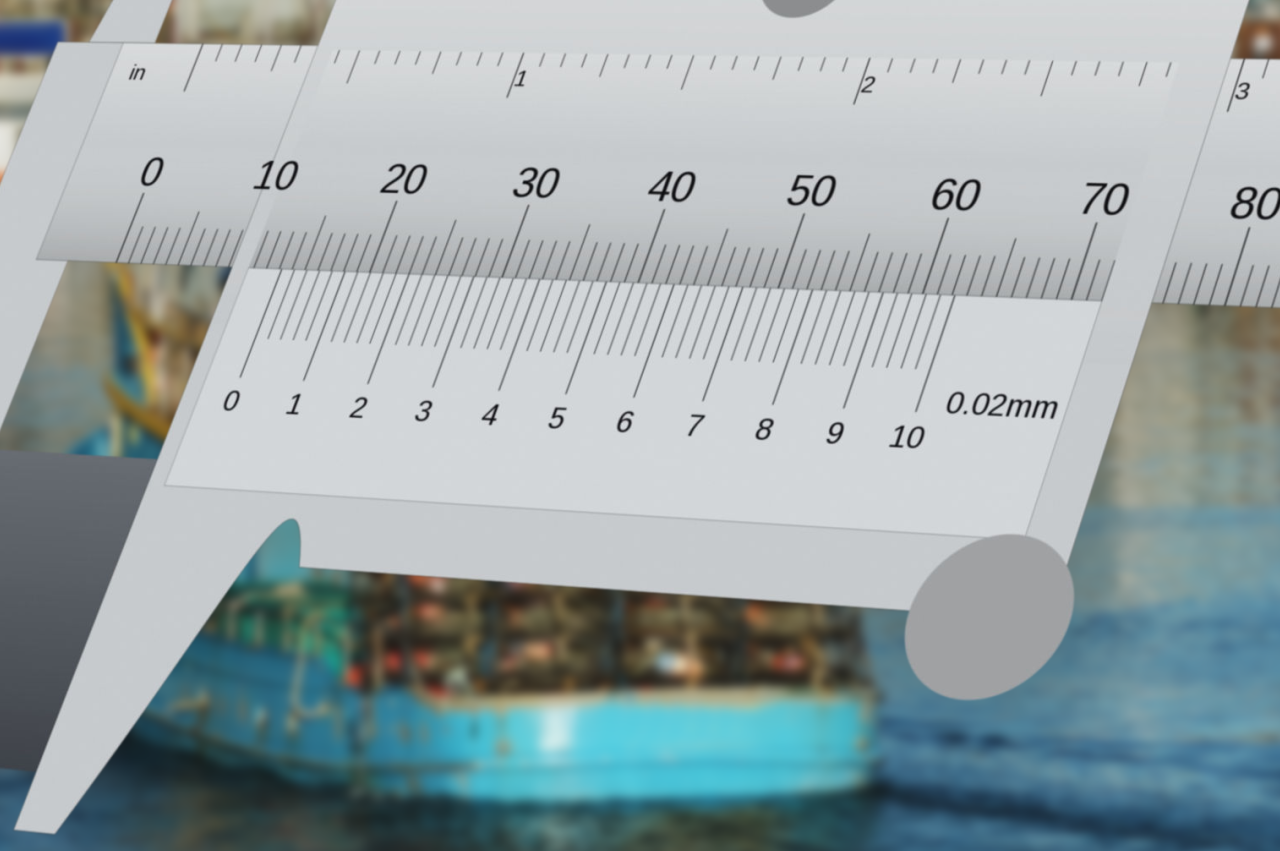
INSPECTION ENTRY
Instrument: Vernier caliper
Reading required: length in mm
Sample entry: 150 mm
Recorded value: 13.2 mm
